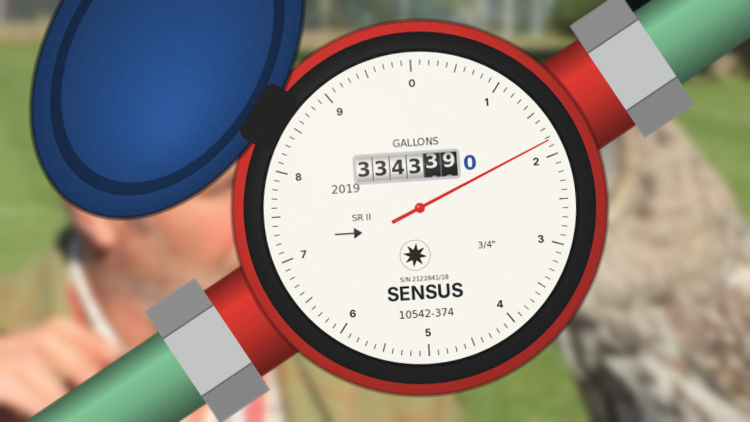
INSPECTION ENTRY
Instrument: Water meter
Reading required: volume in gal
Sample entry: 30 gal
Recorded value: 3343391.8 gal
